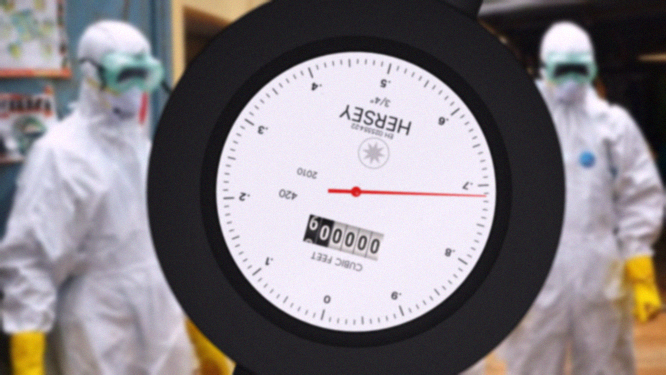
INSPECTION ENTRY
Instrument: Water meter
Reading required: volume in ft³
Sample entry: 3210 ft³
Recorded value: 8.71 ft³
